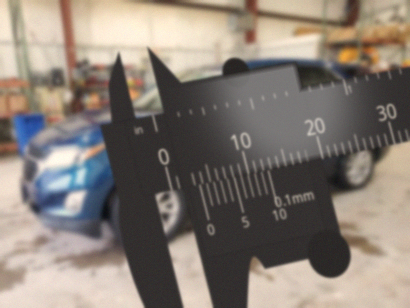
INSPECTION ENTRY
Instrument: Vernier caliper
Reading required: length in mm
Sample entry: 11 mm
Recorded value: 3.6 mm
